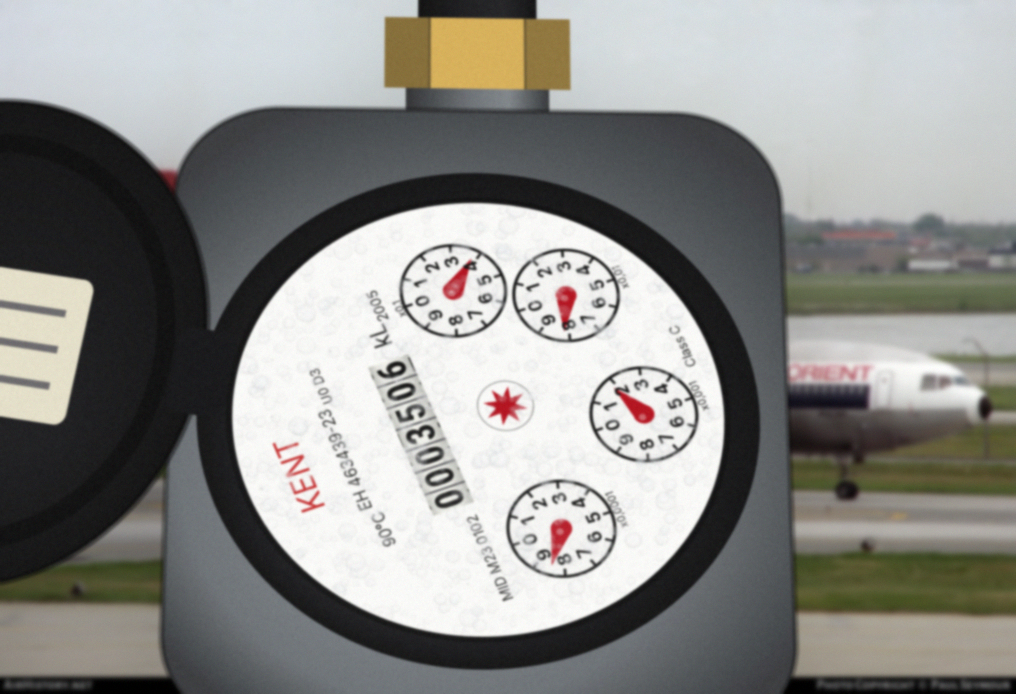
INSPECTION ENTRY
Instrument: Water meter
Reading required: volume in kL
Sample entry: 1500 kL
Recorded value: 3506.3818 kL
